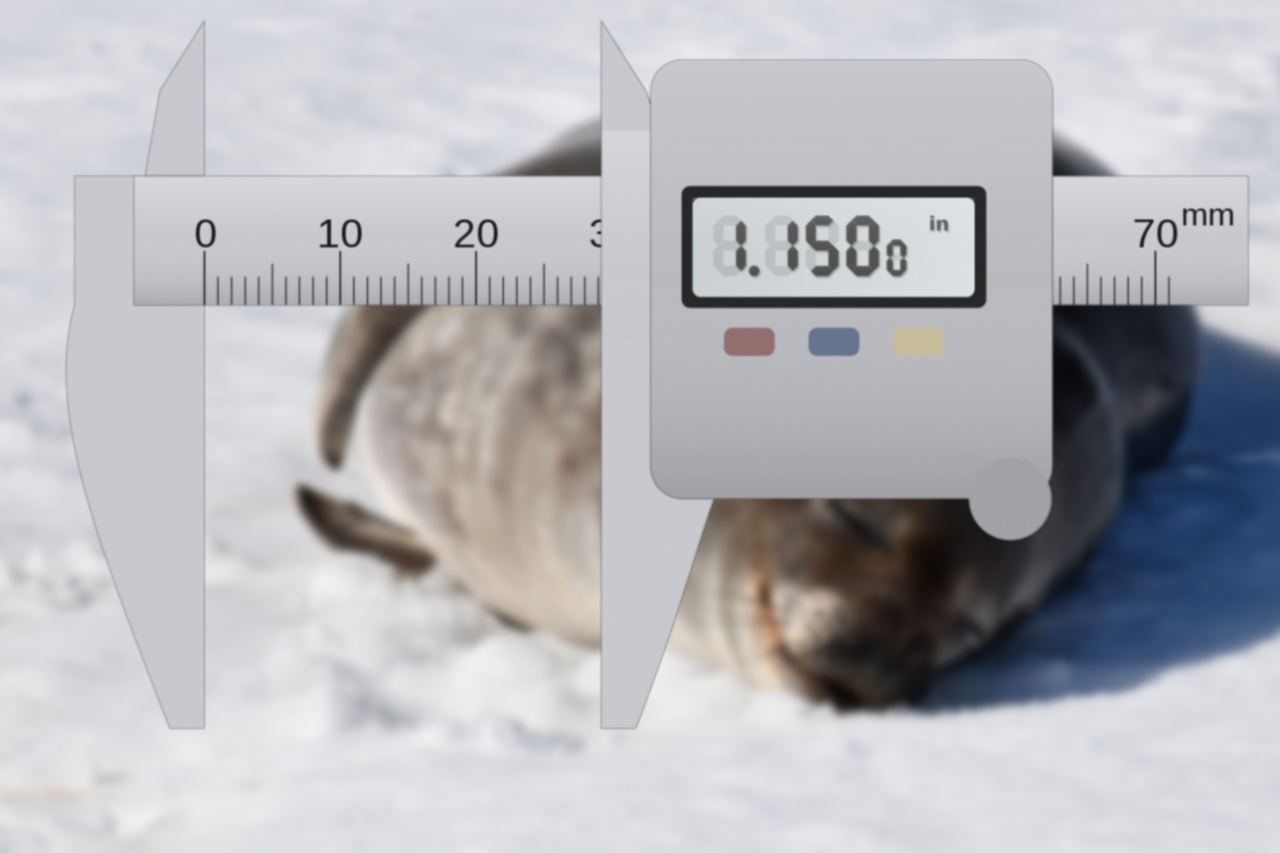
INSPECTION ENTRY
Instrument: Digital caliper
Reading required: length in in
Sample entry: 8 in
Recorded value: 1.1500 in
